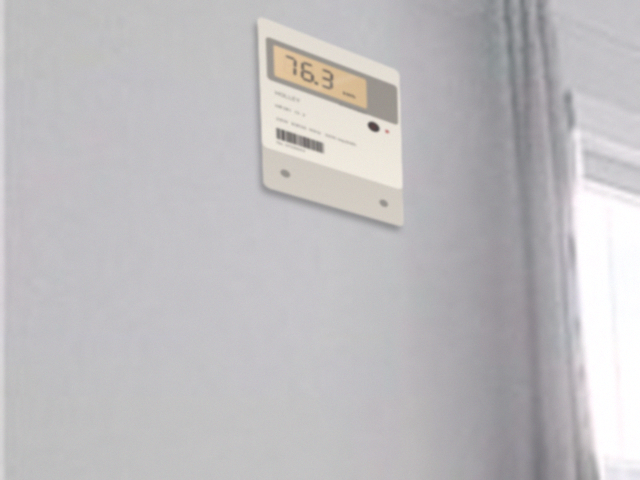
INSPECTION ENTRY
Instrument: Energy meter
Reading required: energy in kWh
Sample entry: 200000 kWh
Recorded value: 76.3 kWh
